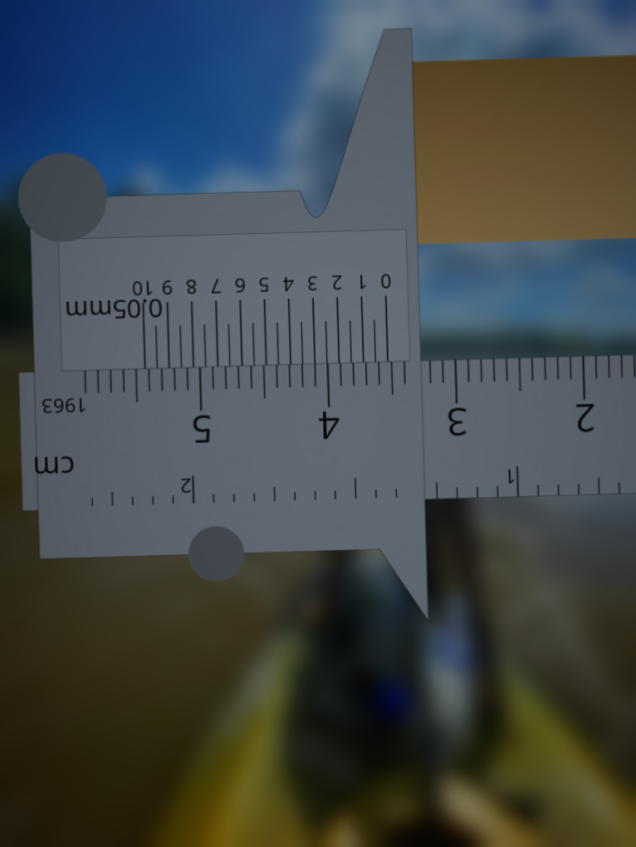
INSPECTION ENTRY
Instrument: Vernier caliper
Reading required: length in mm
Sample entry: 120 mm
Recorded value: 35.3 mm
